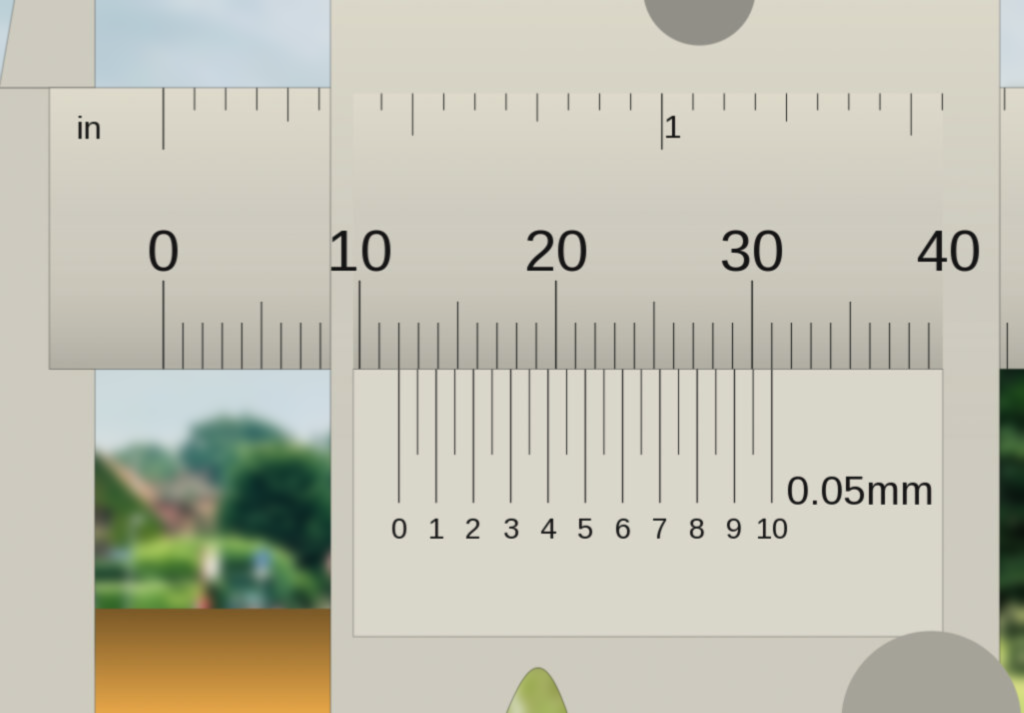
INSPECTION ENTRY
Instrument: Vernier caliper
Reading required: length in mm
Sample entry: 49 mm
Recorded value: 12.0 mm
